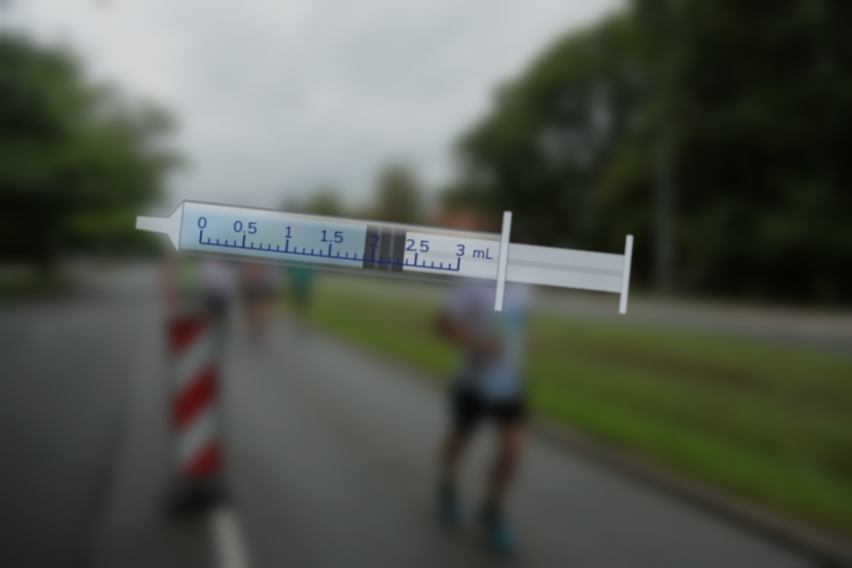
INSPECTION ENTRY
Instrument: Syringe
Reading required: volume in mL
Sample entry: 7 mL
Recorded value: 1.9 mL
